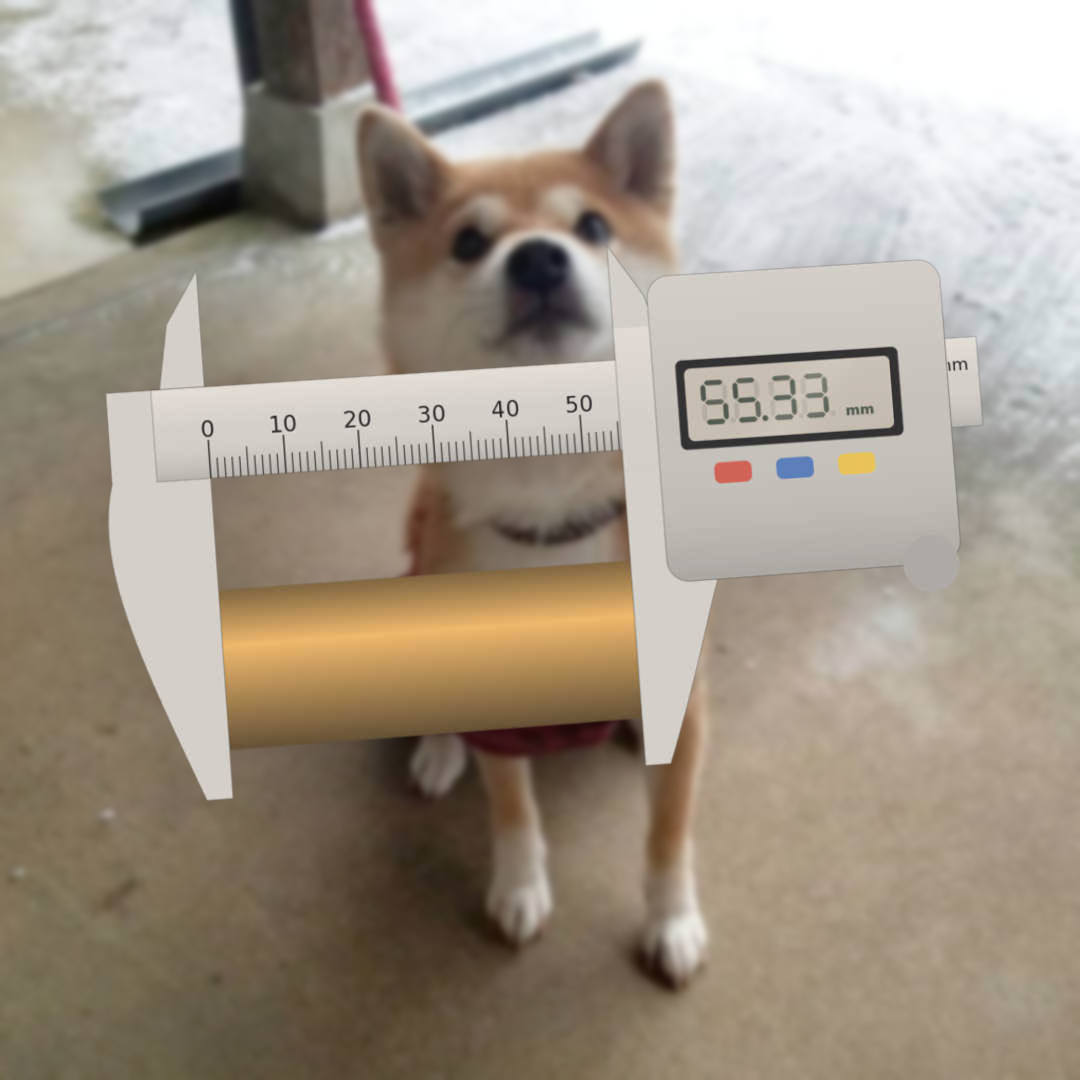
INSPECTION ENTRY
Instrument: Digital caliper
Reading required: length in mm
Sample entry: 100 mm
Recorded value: 55.33 mm
